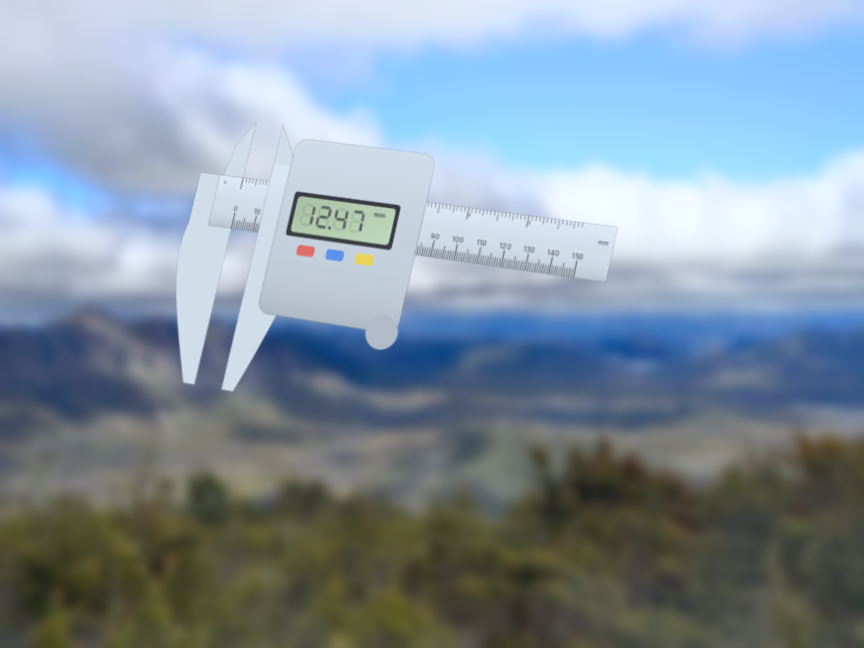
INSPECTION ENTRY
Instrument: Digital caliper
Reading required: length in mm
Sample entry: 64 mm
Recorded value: 12.47 mm
